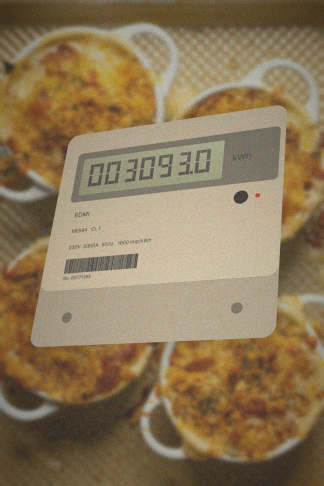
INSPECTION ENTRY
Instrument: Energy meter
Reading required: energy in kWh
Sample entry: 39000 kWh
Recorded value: 3093.0 kWh
